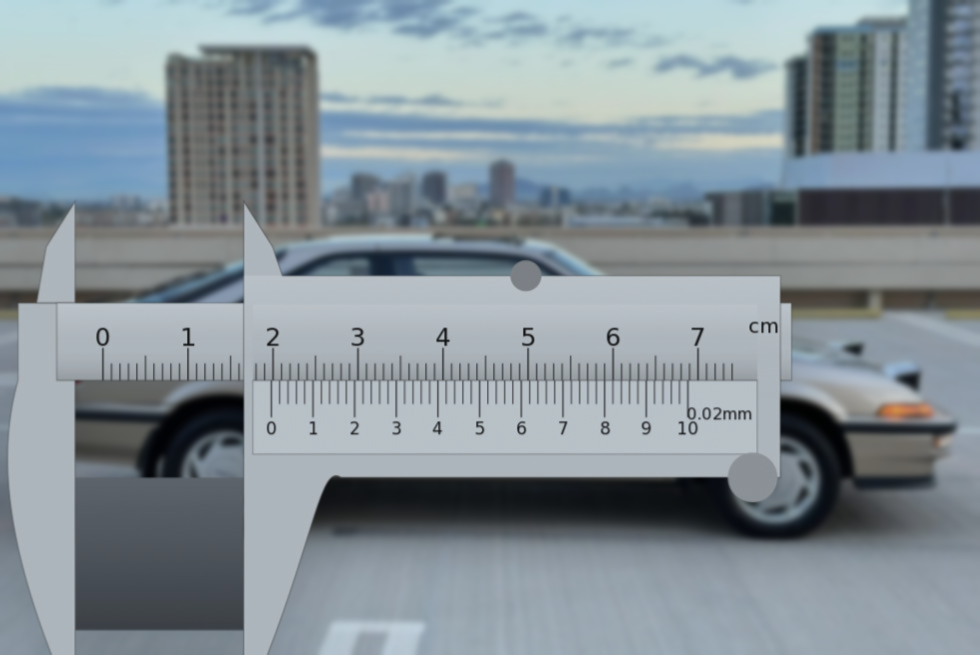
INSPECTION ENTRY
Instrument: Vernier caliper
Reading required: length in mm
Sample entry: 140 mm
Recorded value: 19.8 mm
